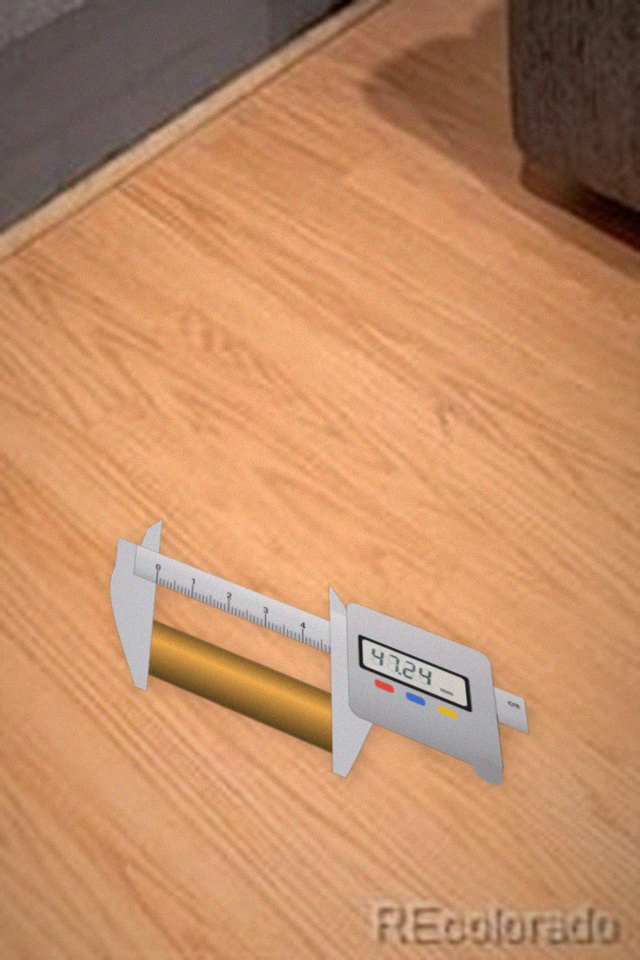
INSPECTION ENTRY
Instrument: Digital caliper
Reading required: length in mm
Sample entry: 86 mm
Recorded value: 47.24 mm
